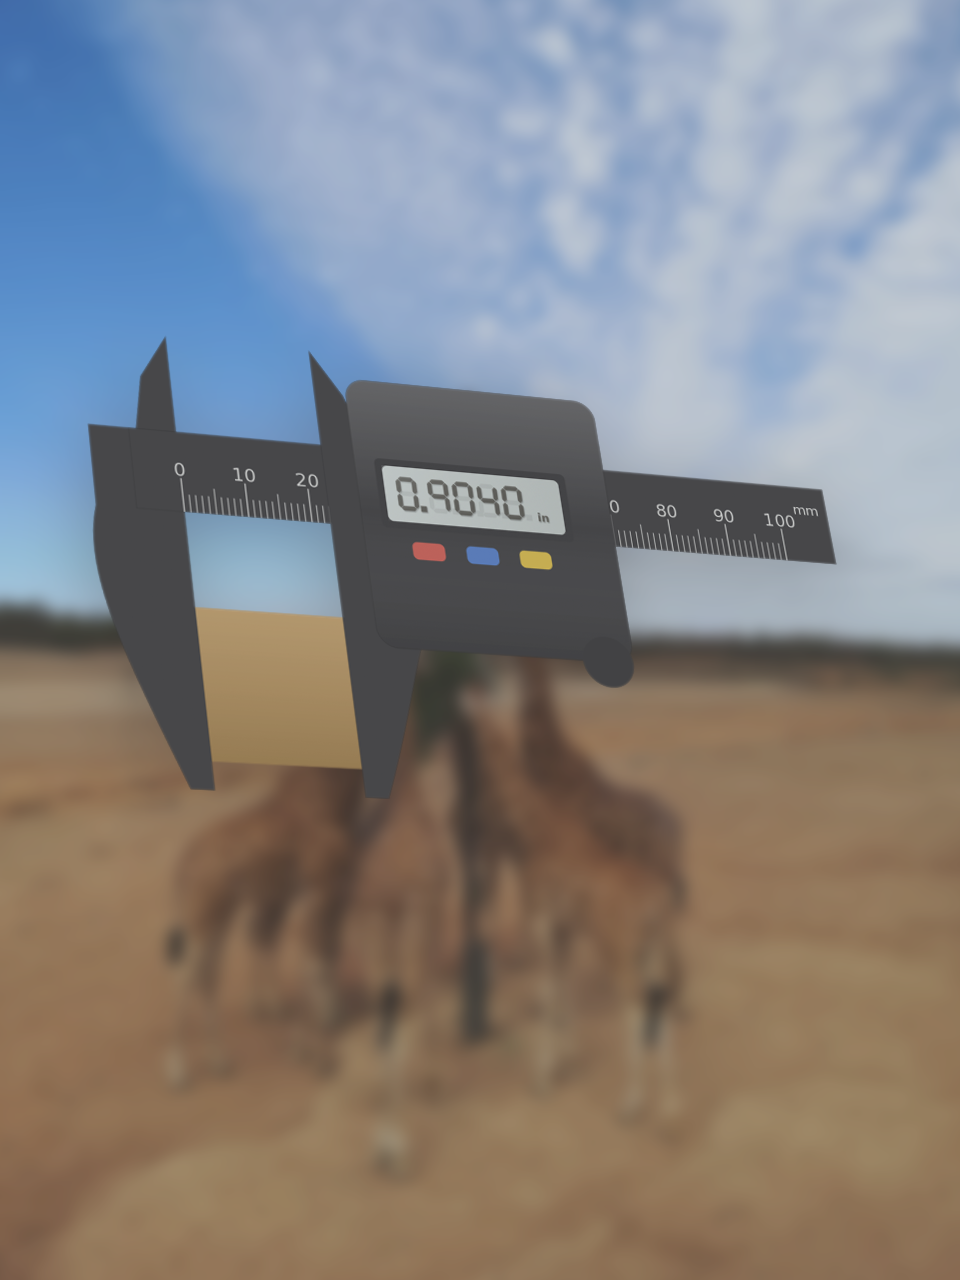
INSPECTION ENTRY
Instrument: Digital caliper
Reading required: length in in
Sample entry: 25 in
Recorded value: 0.9040 in
